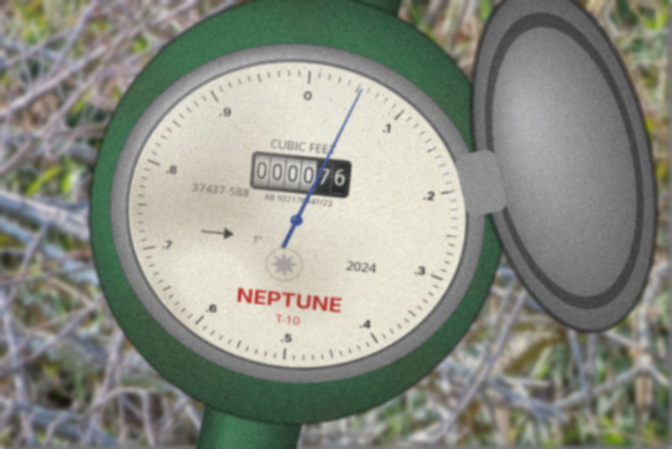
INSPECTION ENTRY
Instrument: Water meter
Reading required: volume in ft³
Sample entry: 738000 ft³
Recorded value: 76.05 ft³
